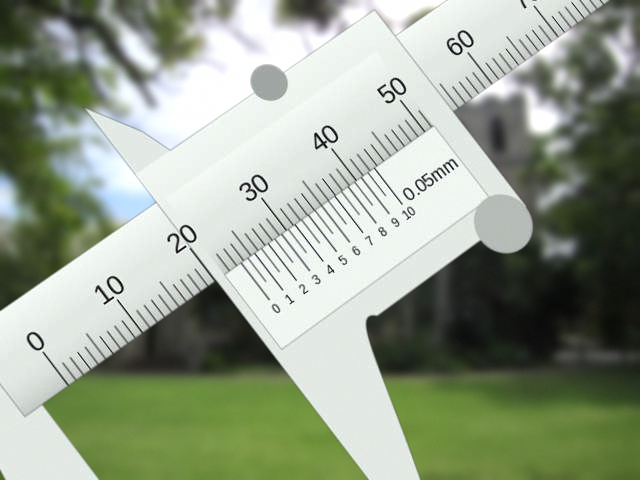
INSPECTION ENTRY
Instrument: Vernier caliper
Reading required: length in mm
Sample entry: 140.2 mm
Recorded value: 23.6 mm
